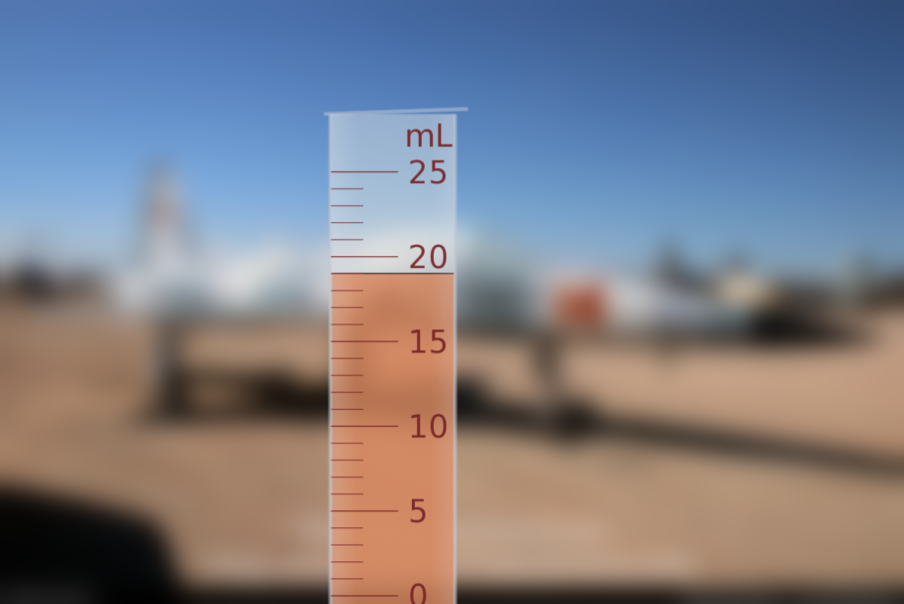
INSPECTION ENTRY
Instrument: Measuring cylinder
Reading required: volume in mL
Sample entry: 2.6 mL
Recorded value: 19 mL
